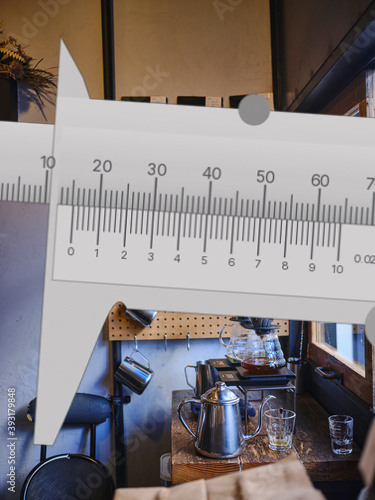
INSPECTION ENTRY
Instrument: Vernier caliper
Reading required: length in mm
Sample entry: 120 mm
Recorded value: 15.2 mm
